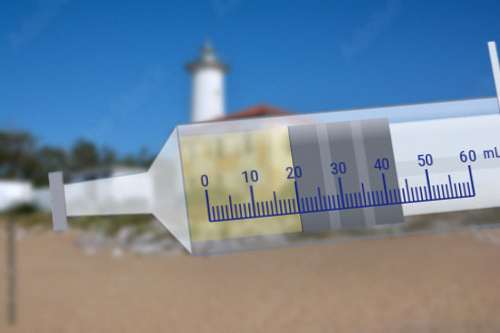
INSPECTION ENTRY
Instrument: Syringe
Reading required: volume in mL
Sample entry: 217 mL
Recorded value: 20 mL
